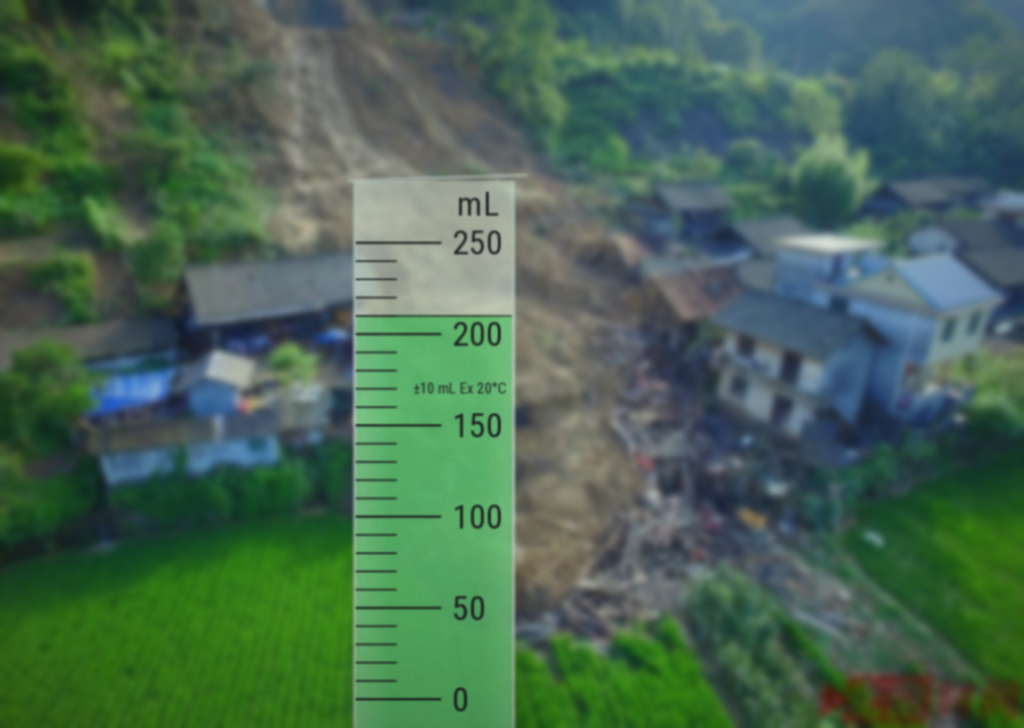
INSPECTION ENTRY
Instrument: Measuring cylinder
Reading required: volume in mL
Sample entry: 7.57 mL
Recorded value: 210 mL
